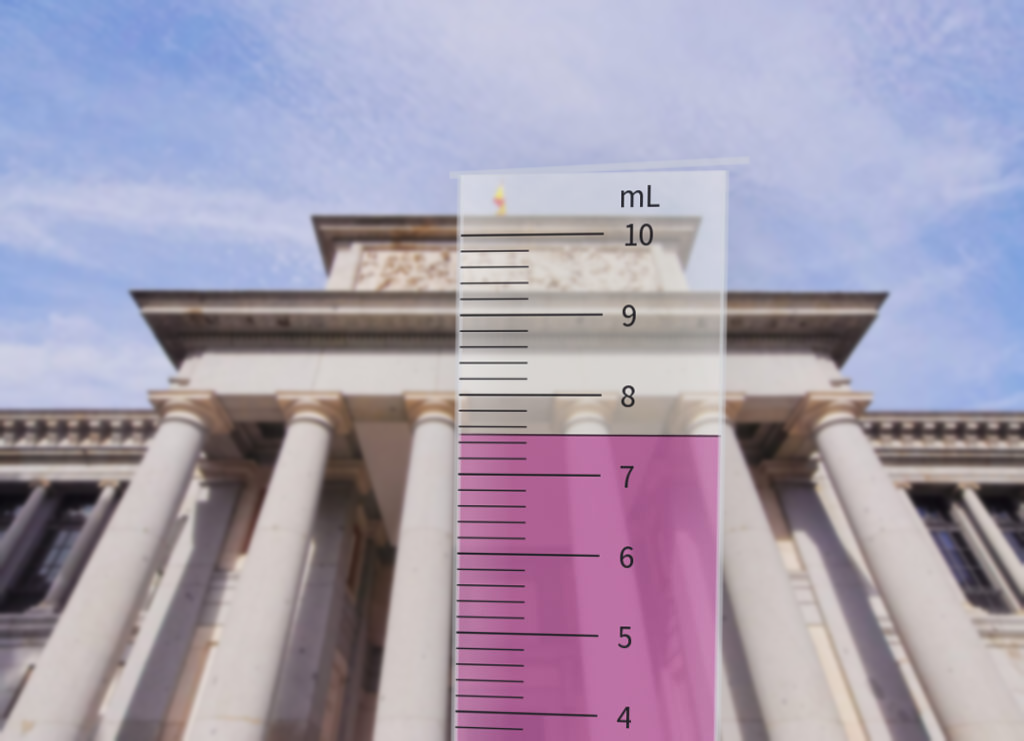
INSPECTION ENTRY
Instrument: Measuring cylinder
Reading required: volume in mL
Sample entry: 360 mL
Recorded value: 7.5 mL
